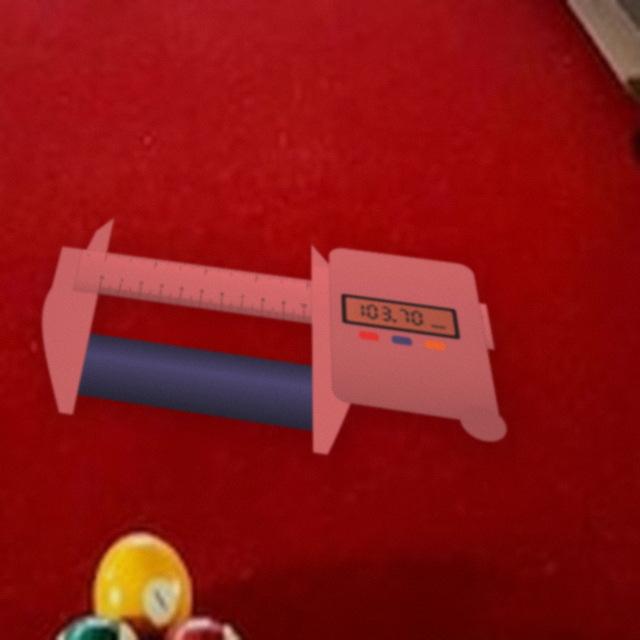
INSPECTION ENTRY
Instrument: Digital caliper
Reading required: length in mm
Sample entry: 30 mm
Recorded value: 103.70 mm
